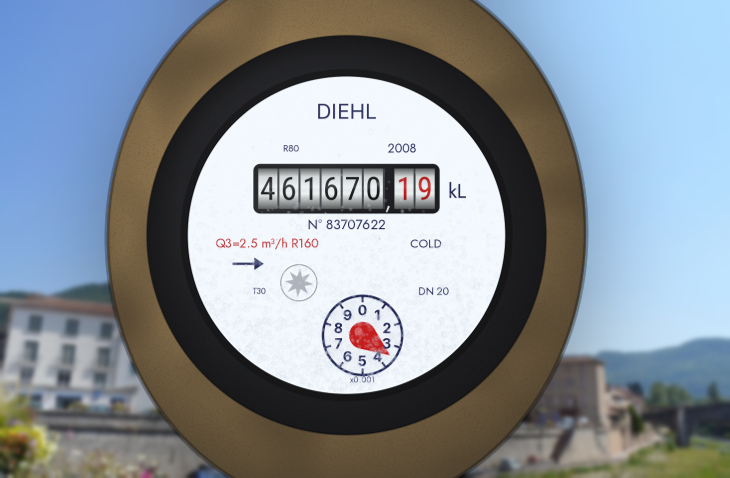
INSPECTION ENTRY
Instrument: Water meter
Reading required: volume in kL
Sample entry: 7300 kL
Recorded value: 461670.193 kL
